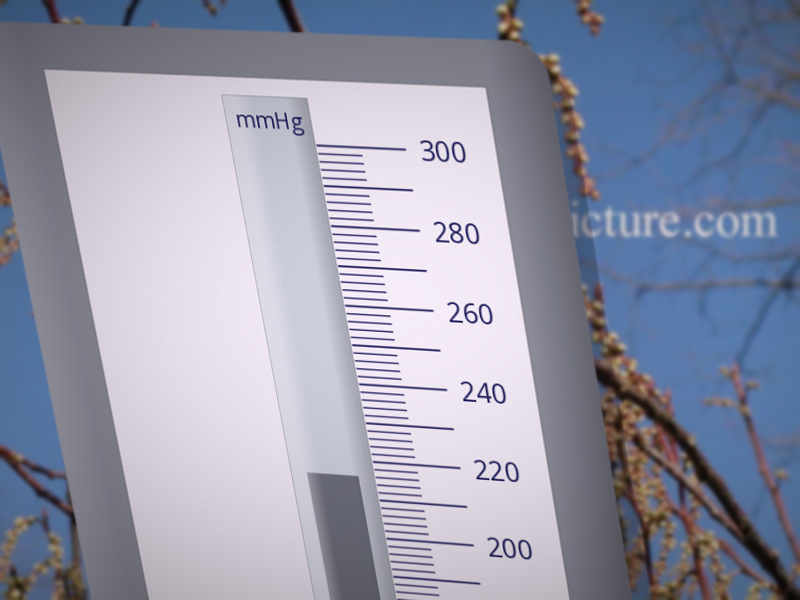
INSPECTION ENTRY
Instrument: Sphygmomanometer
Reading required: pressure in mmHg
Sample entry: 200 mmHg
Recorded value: 216 mmHg
